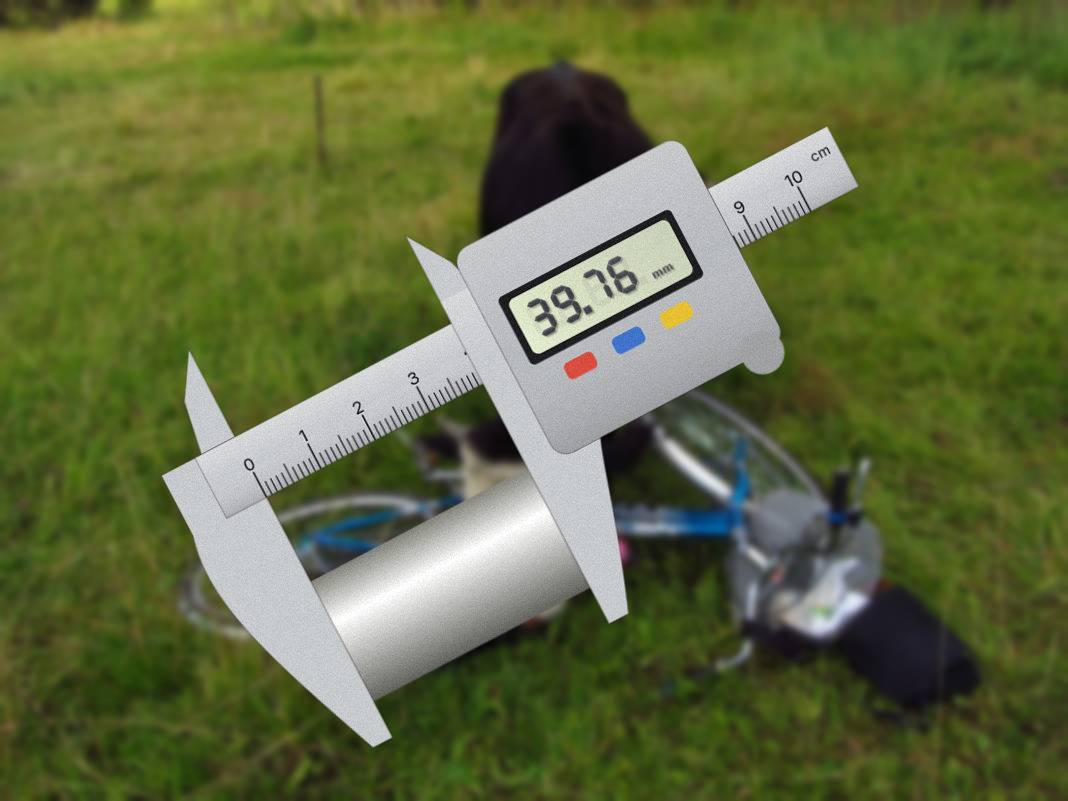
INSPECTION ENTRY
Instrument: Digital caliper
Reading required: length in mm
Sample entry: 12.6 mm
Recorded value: 39.76 mm
